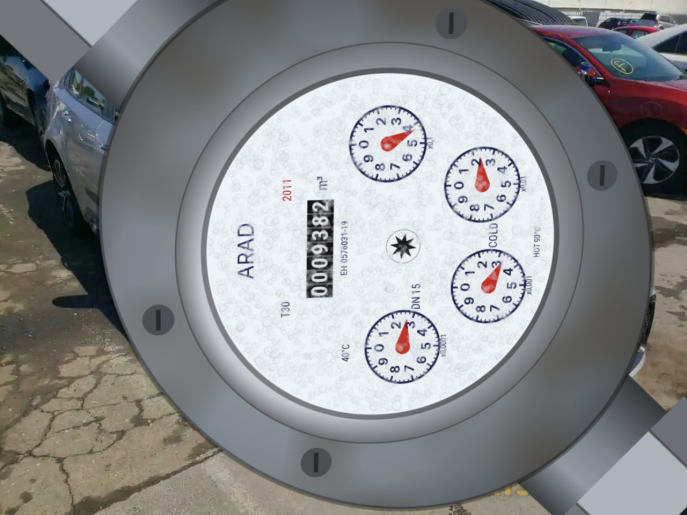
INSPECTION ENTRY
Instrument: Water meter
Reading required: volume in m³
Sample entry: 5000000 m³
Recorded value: 9382.4232 m³
